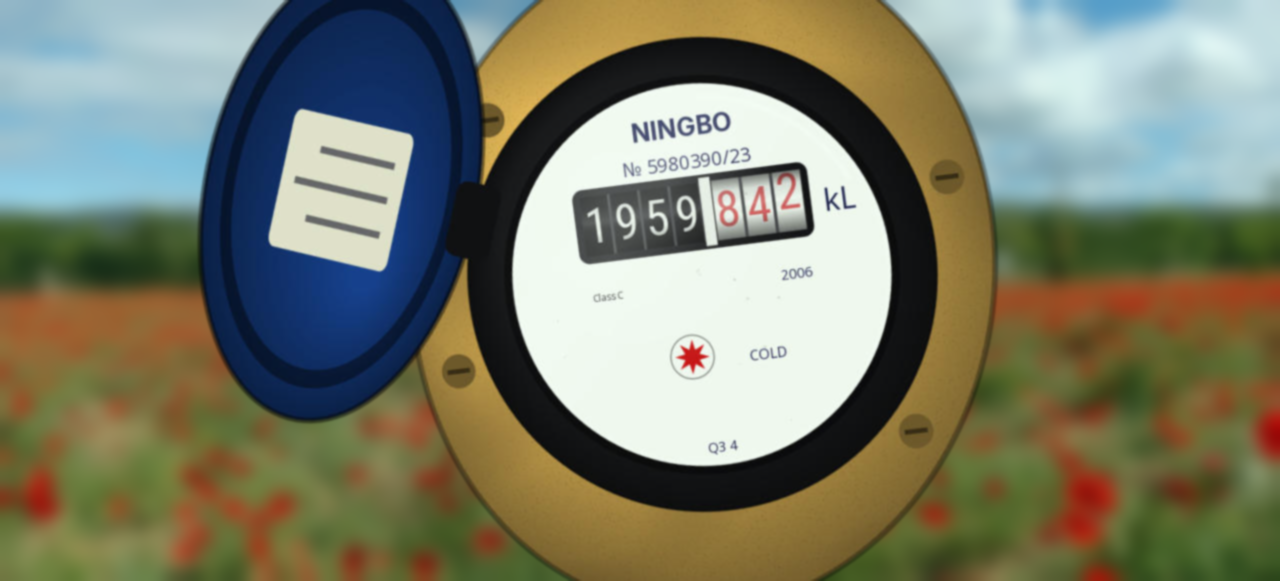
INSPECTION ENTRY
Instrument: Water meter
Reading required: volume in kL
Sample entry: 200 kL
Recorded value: 1959.842 kL
